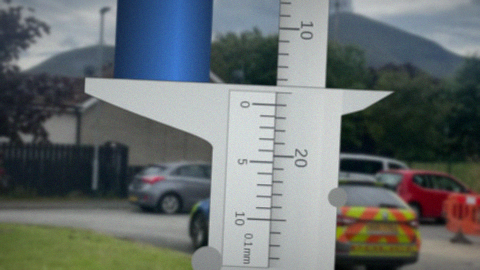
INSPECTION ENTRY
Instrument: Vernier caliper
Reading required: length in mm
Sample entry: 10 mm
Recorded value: 16.0 mm
